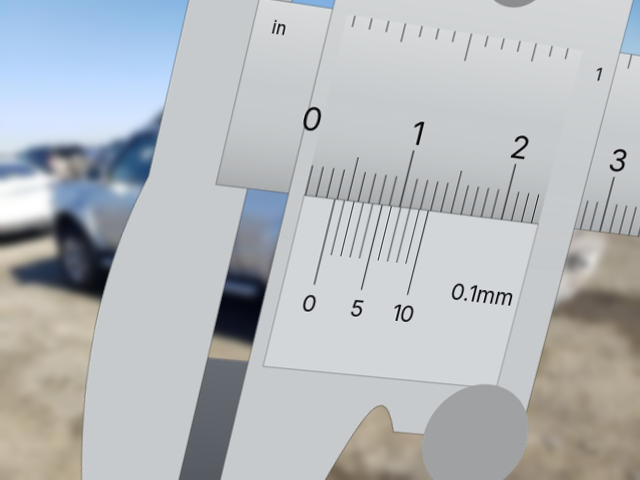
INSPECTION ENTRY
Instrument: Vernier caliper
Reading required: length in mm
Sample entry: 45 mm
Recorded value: 3.8 mm
